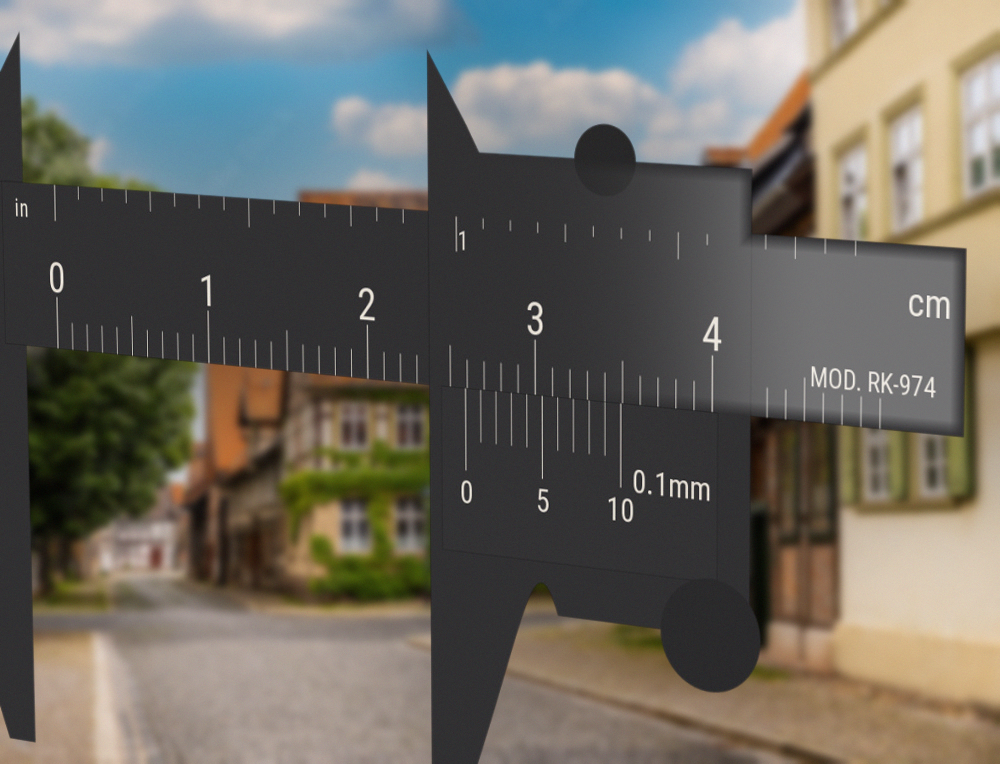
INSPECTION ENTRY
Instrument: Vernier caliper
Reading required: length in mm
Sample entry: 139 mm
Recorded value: 25.9 mm
